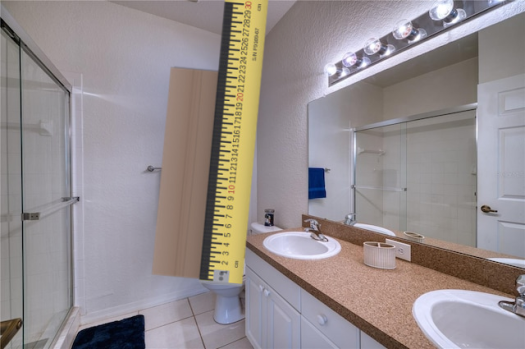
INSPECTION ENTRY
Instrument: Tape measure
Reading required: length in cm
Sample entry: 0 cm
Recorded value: 22.5 cm
